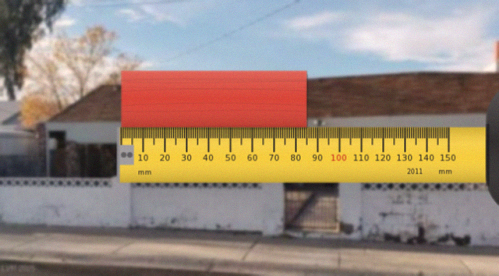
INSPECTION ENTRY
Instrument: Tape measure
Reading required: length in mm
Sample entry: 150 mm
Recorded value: 85 mm
